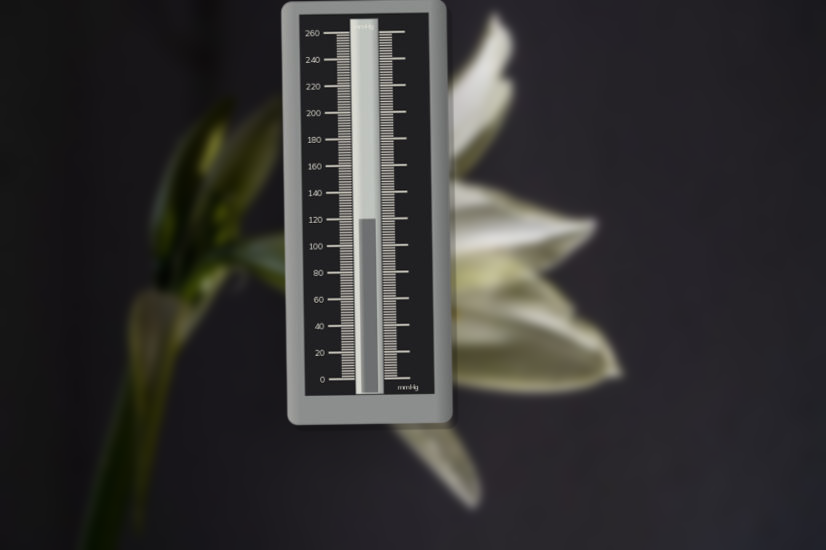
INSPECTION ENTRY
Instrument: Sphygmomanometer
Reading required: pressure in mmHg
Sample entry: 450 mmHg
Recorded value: 120 mmHg
